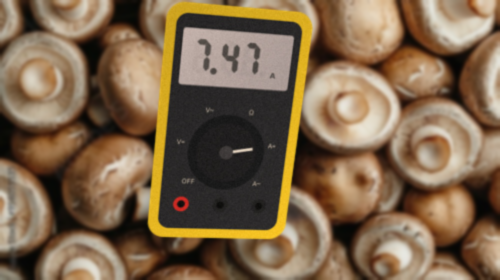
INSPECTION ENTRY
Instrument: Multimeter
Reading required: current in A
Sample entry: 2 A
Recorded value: 7.47 A
